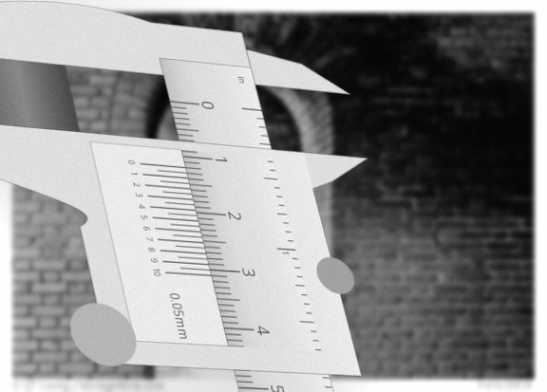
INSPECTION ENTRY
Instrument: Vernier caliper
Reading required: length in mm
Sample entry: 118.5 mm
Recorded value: 12.0 mm
